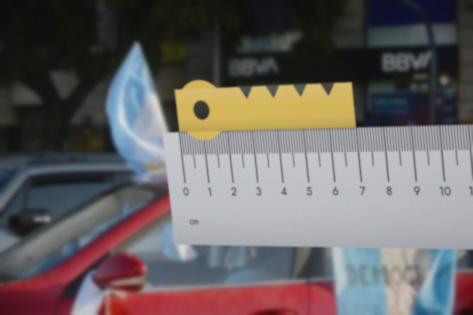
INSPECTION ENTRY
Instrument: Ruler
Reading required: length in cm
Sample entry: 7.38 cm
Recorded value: 7 cm
